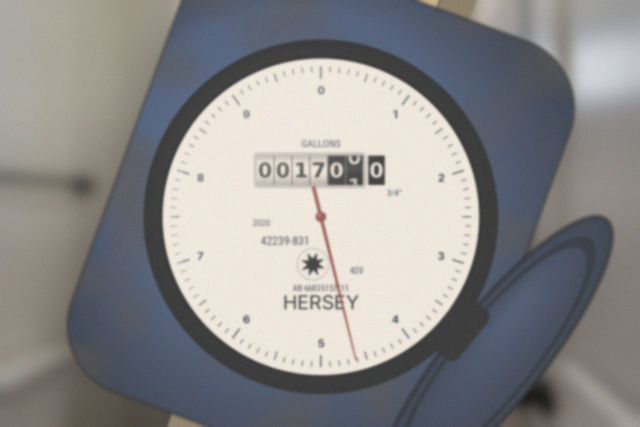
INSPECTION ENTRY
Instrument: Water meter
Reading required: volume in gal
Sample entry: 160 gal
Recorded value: 17004.6 gal
